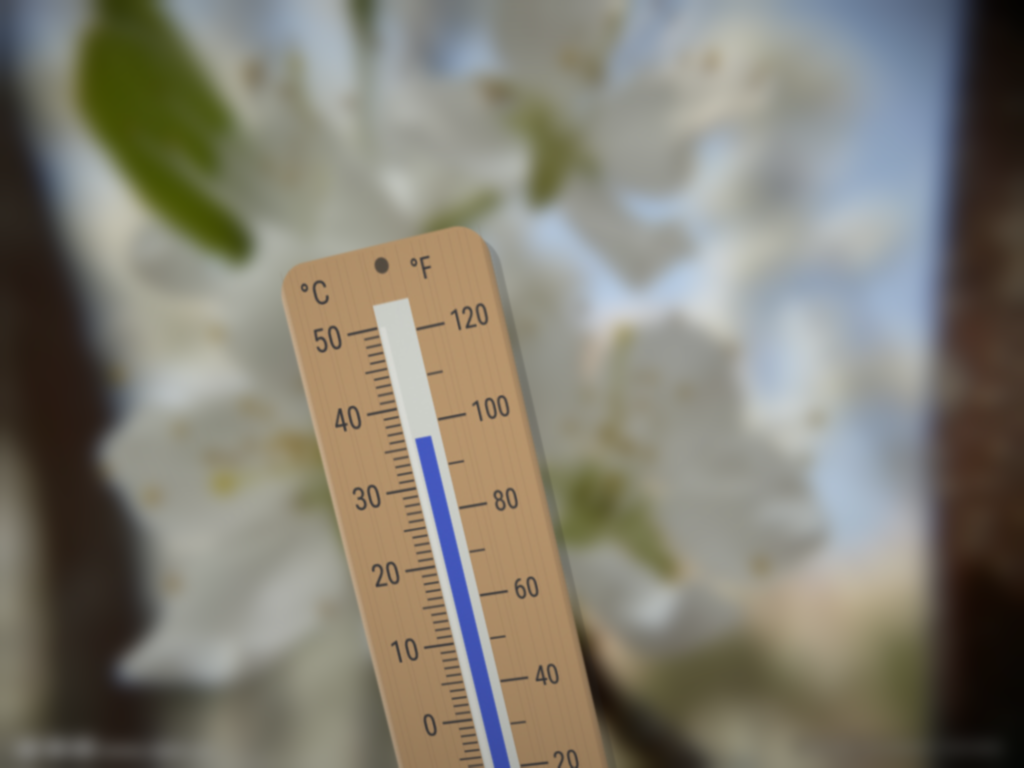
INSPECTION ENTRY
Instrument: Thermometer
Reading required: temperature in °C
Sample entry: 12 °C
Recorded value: 36 °C
